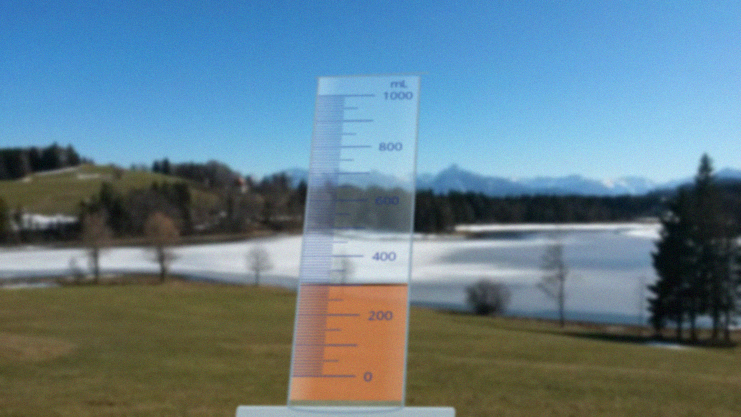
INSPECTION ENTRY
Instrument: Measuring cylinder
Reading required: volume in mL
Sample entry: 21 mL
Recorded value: 300 mL
